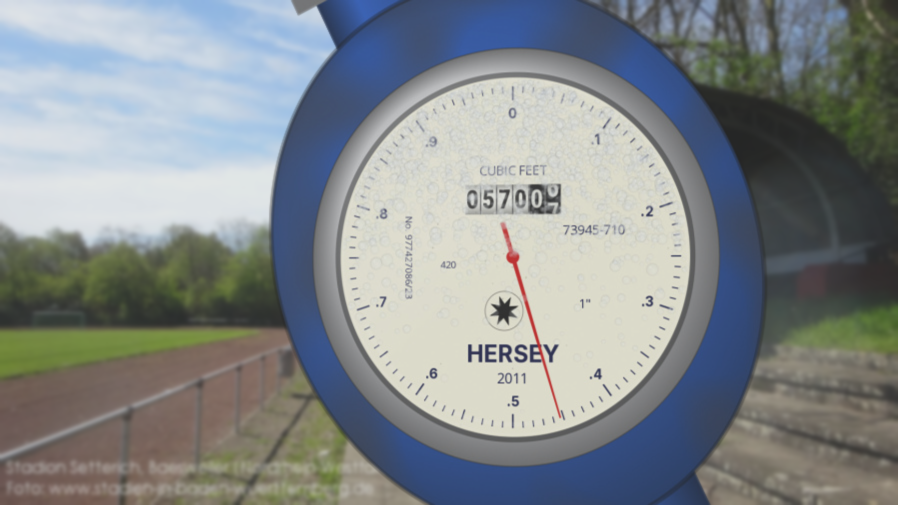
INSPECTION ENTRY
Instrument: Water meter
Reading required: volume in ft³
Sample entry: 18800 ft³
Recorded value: 57006.45 ft³
